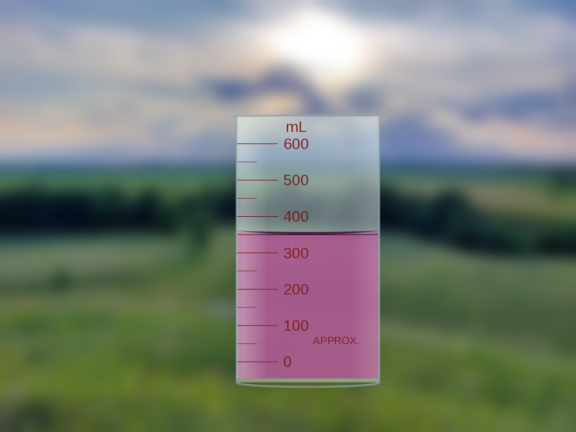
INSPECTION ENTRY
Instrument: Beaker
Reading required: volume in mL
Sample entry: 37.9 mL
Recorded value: 350 mL
